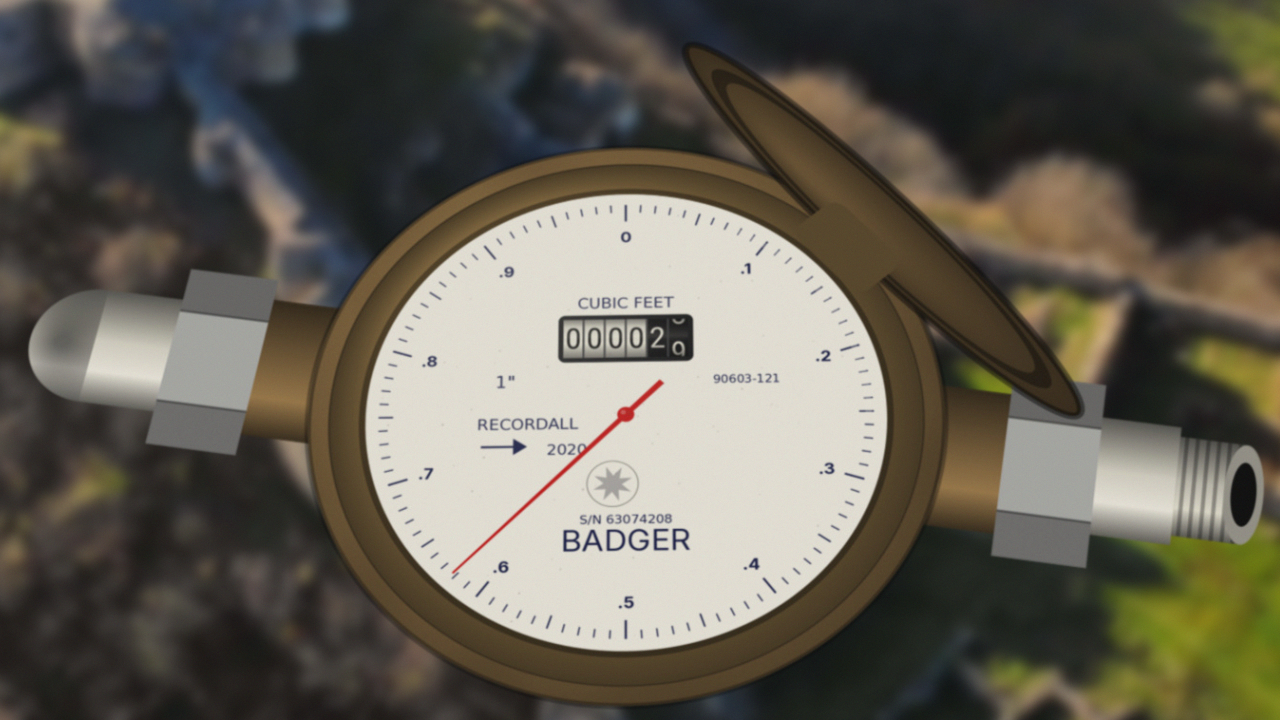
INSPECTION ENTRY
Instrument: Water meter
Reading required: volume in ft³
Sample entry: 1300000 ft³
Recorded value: 28.62 ft³
